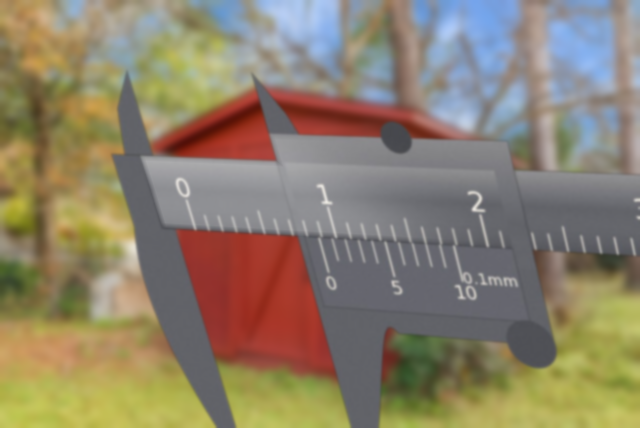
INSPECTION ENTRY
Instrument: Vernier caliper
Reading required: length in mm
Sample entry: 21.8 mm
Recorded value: 8.8 mm
